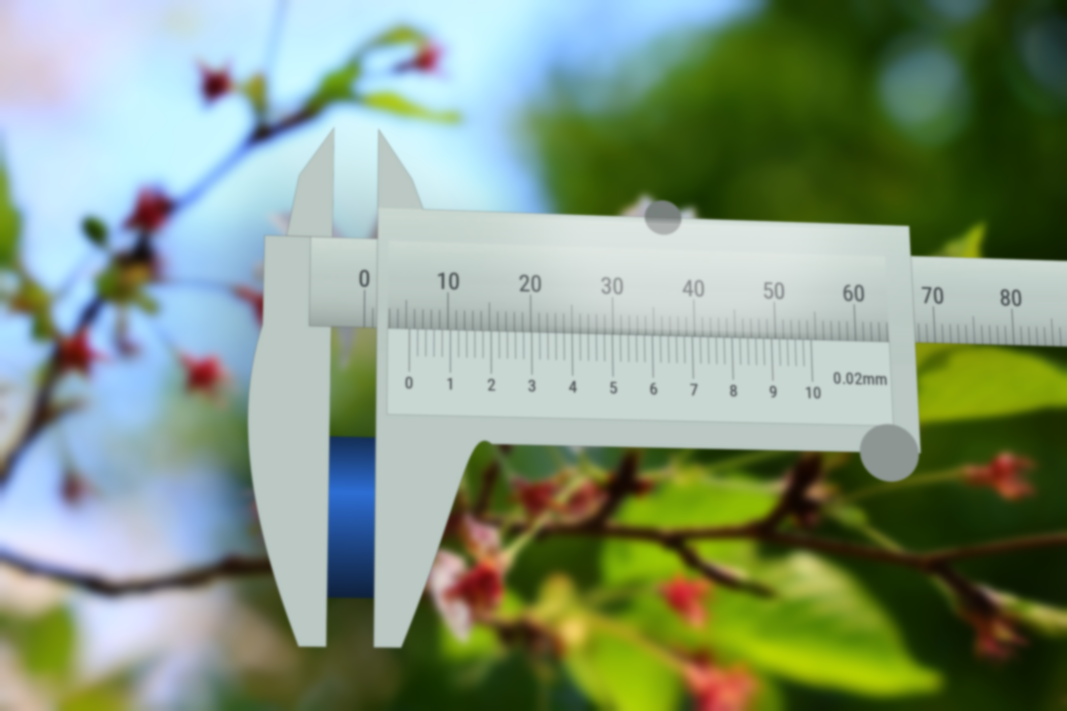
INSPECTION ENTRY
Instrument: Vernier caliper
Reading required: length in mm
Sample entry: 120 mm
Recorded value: 5.4 mm
